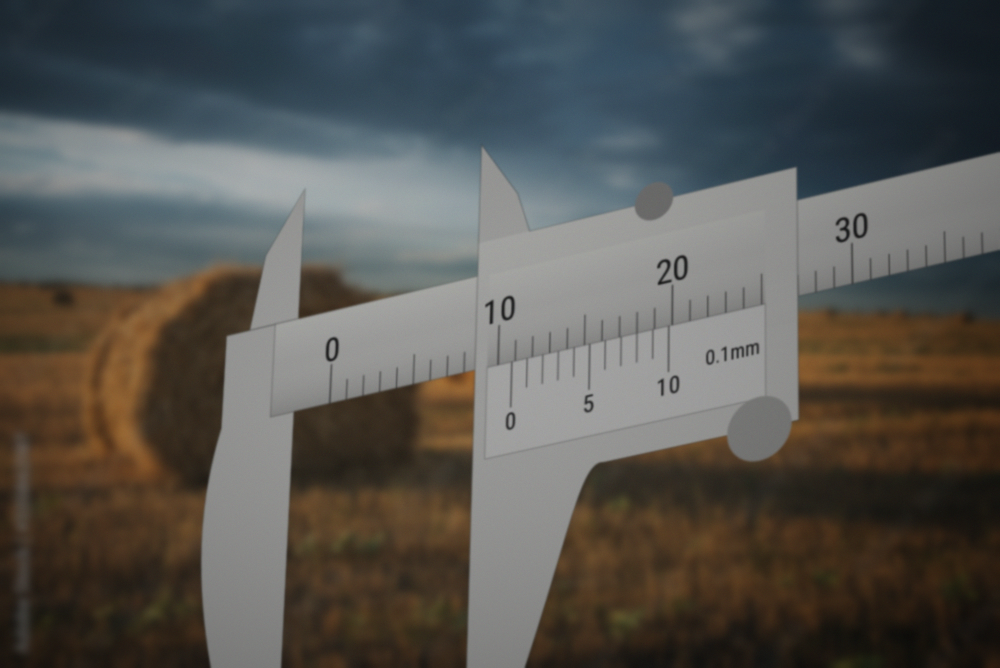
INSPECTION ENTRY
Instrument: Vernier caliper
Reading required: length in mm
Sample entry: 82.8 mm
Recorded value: 10.8 mm
